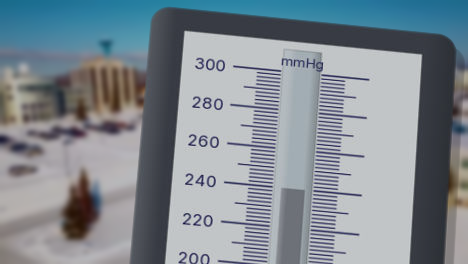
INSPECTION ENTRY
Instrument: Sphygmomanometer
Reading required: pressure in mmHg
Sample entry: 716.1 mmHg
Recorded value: 240 mmHg
